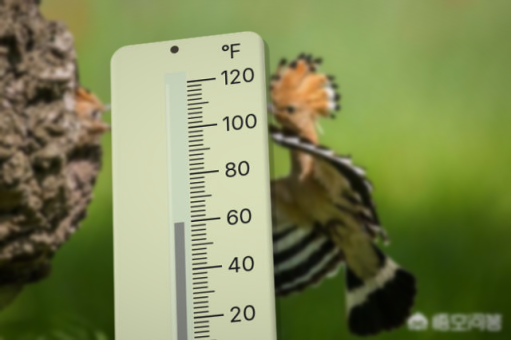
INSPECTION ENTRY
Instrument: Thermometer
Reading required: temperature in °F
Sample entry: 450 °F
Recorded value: 60 °F
